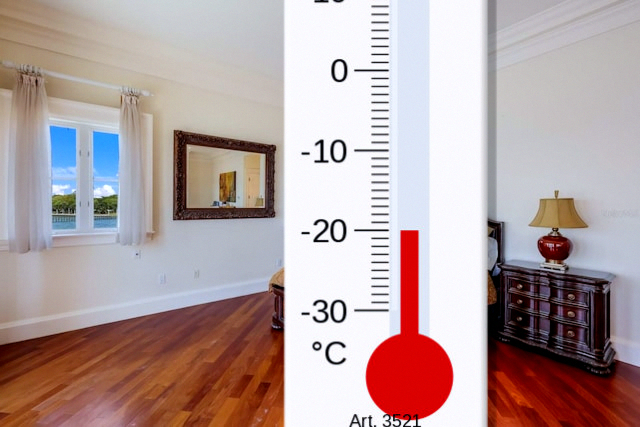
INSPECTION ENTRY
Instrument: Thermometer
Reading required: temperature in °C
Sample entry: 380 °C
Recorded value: -20 °C
